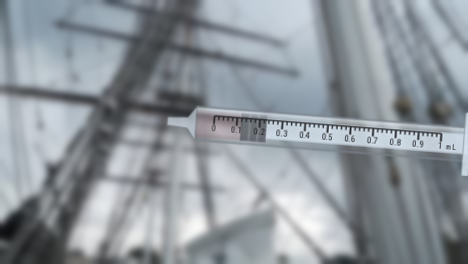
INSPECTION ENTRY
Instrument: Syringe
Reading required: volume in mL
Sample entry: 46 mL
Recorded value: 0.12 mL
